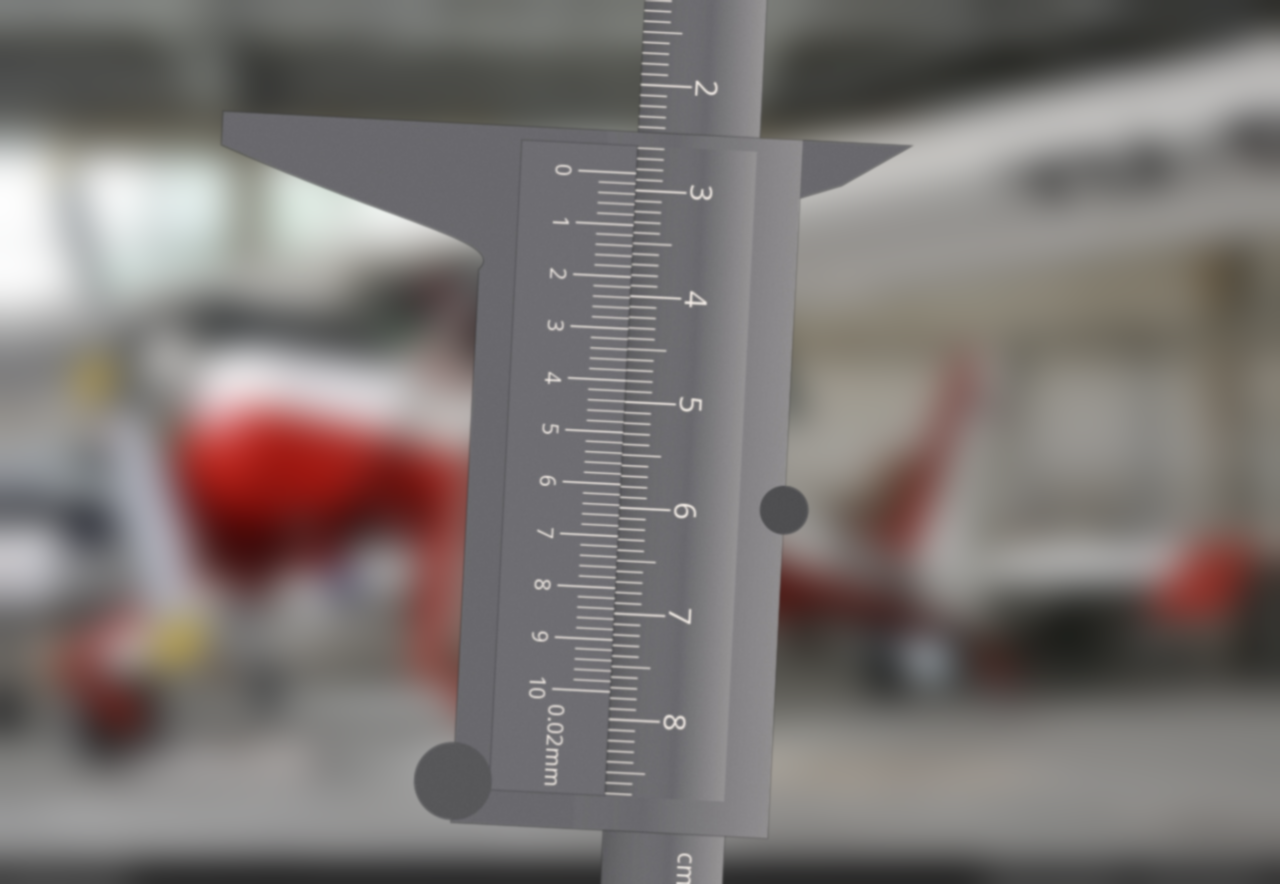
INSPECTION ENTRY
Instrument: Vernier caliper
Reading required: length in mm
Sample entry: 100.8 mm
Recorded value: 28.4 mm
